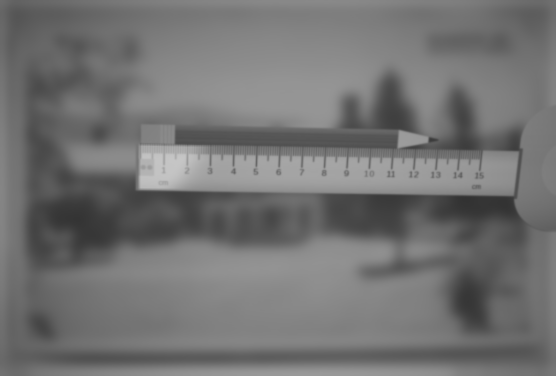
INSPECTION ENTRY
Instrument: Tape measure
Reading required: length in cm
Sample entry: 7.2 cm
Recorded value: 13 cm
